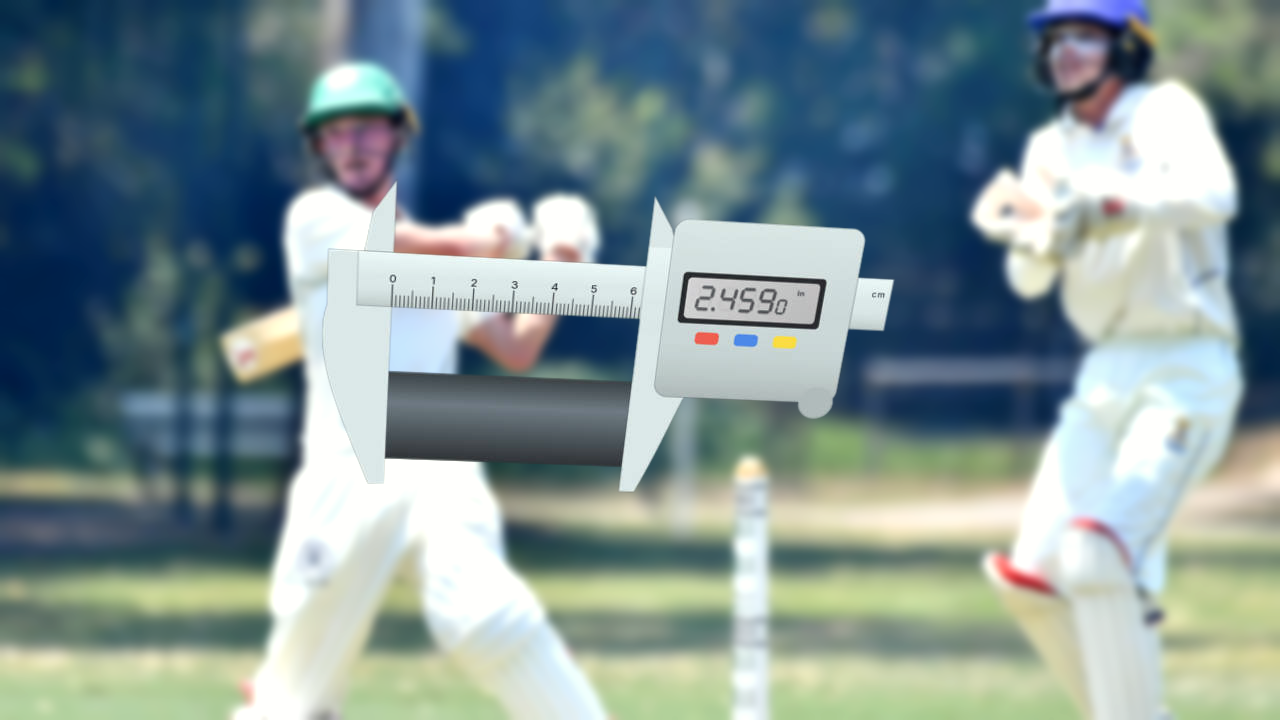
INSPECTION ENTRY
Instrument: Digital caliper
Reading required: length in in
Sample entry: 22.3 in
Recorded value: 2.4590 in
